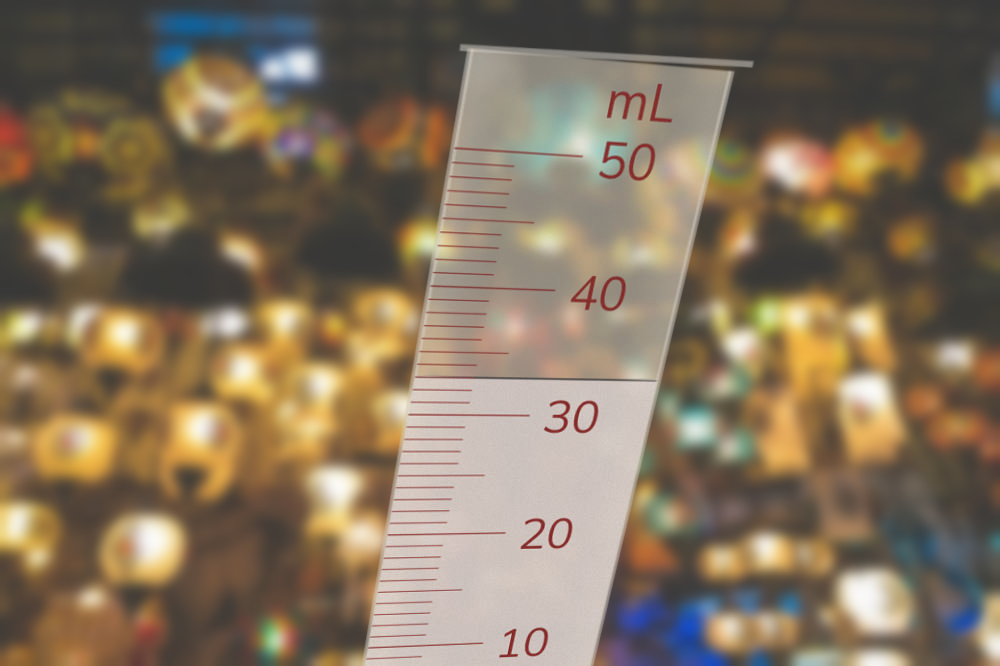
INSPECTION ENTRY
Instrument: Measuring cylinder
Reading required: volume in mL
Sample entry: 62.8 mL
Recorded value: 33 mL
